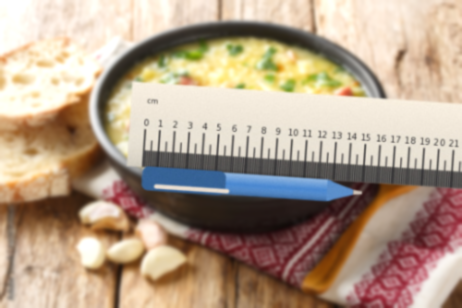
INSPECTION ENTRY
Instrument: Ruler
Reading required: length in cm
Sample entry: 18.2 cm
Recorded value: 15 cm
